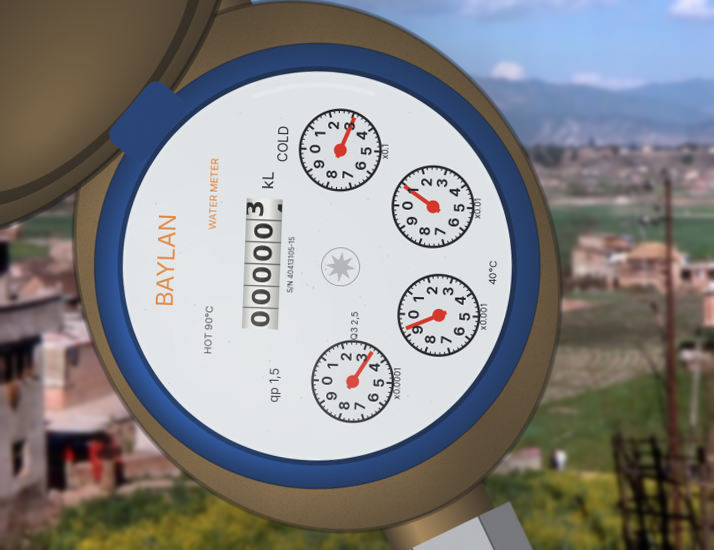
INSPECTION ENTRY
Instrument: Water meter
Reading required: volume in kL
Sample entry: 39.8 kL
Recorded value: 3.3093 kL
